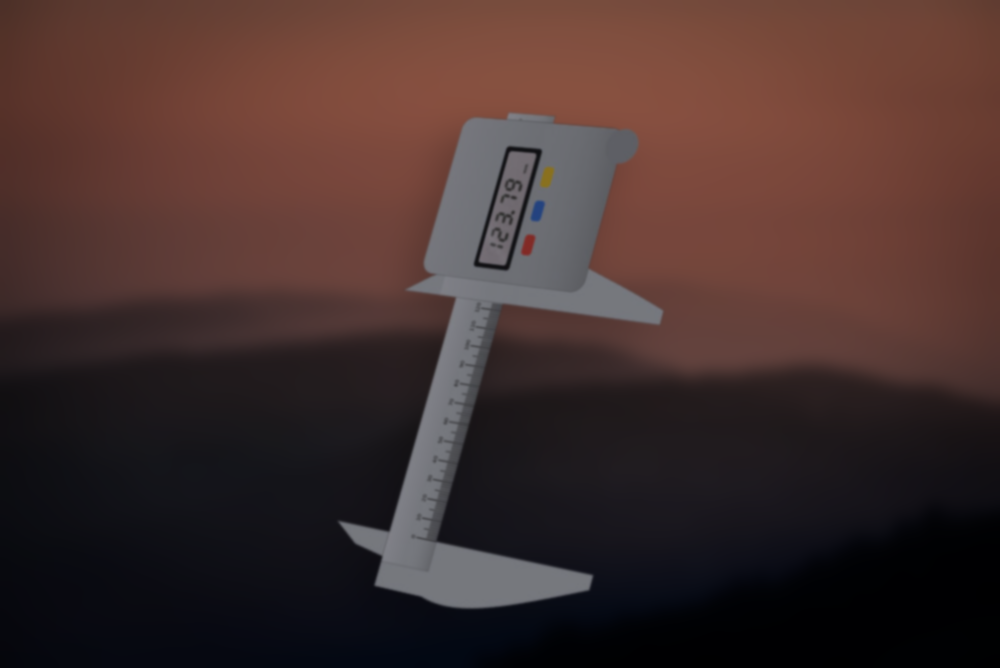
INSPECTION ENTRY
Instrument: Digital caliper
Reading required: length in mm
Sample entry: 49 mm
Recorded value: 123.79 mm
